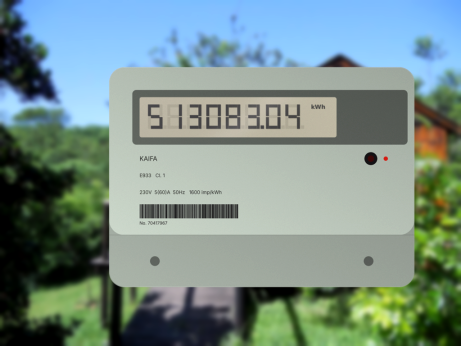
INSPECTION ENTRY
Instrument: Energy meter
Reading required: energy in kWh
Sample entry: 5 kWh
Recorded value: 513083.04 kWh
